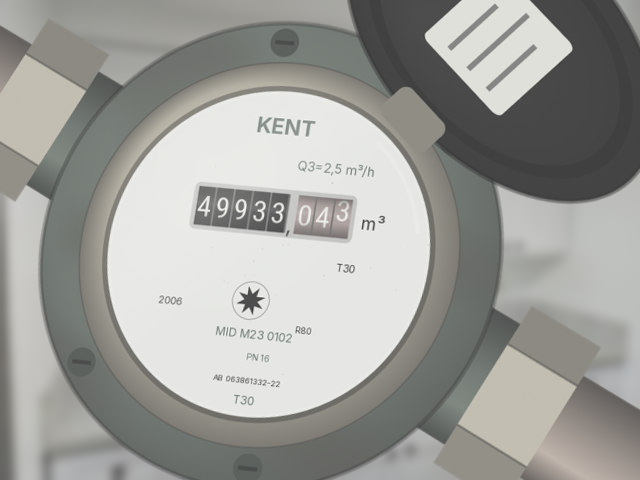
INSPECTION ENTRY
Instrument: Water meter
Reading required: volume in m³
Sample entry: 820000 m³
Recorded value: 49933.043 m³
